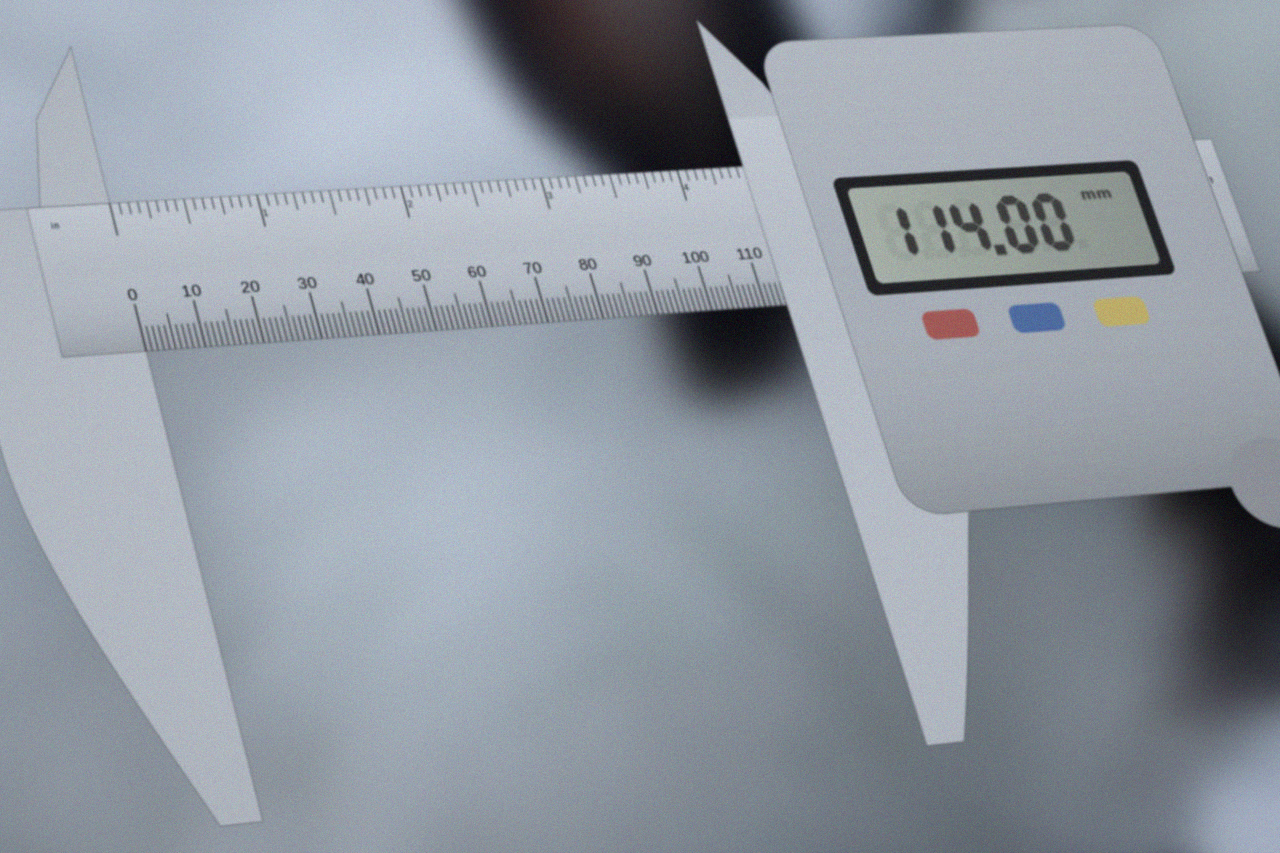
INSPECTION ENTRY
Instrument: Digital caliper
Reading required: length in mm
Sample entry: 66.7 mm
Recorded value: 114.00 mm
